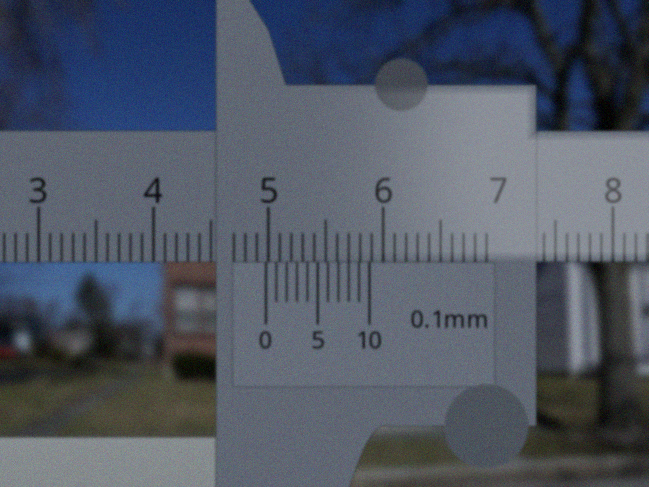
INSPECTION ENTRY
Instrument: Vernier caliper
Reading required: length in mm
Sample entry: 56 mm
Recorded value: 49.8 mm
